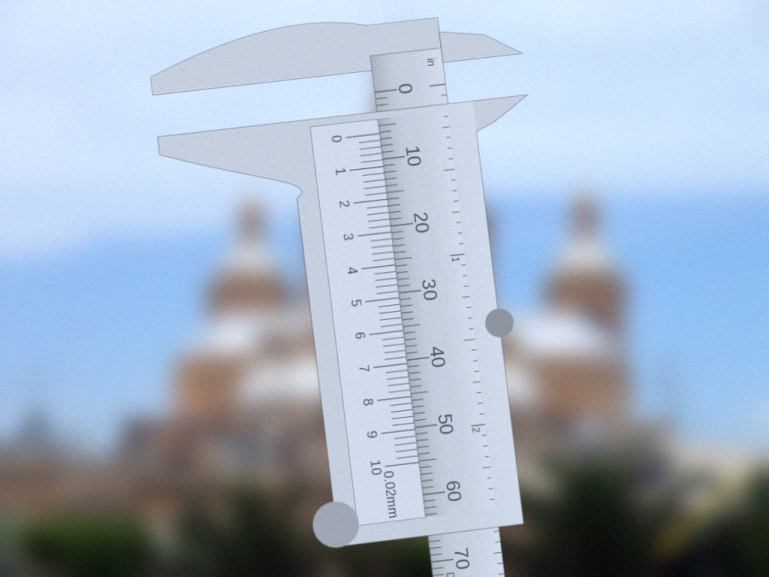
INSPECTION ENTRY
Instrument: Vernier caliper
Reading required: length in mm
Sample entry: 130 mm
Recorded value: 6.2 mm
